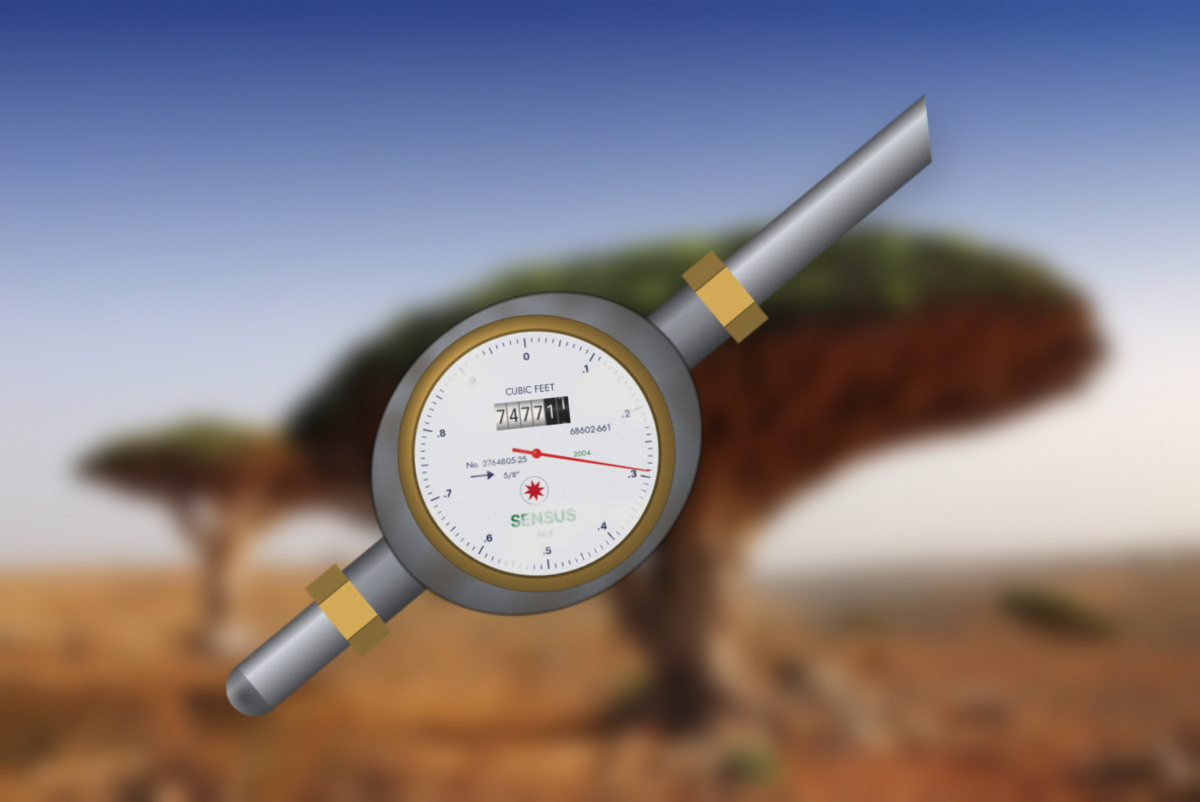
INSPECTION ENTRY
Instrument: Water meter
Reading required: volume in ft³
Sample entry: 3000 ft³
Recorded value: 747711.29 ft³
